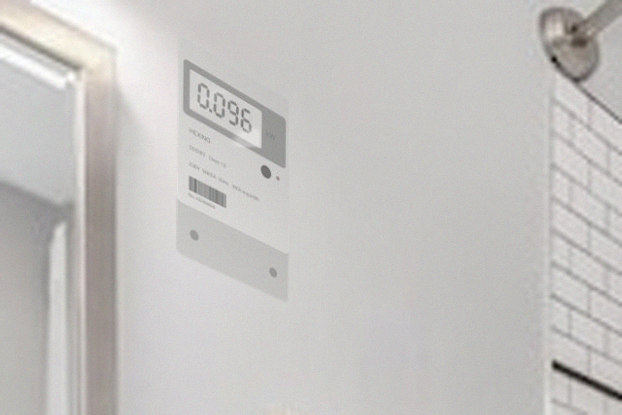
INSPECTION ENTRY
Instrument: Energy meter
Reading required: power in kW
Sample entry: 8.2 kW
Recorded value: 0.096 kW
